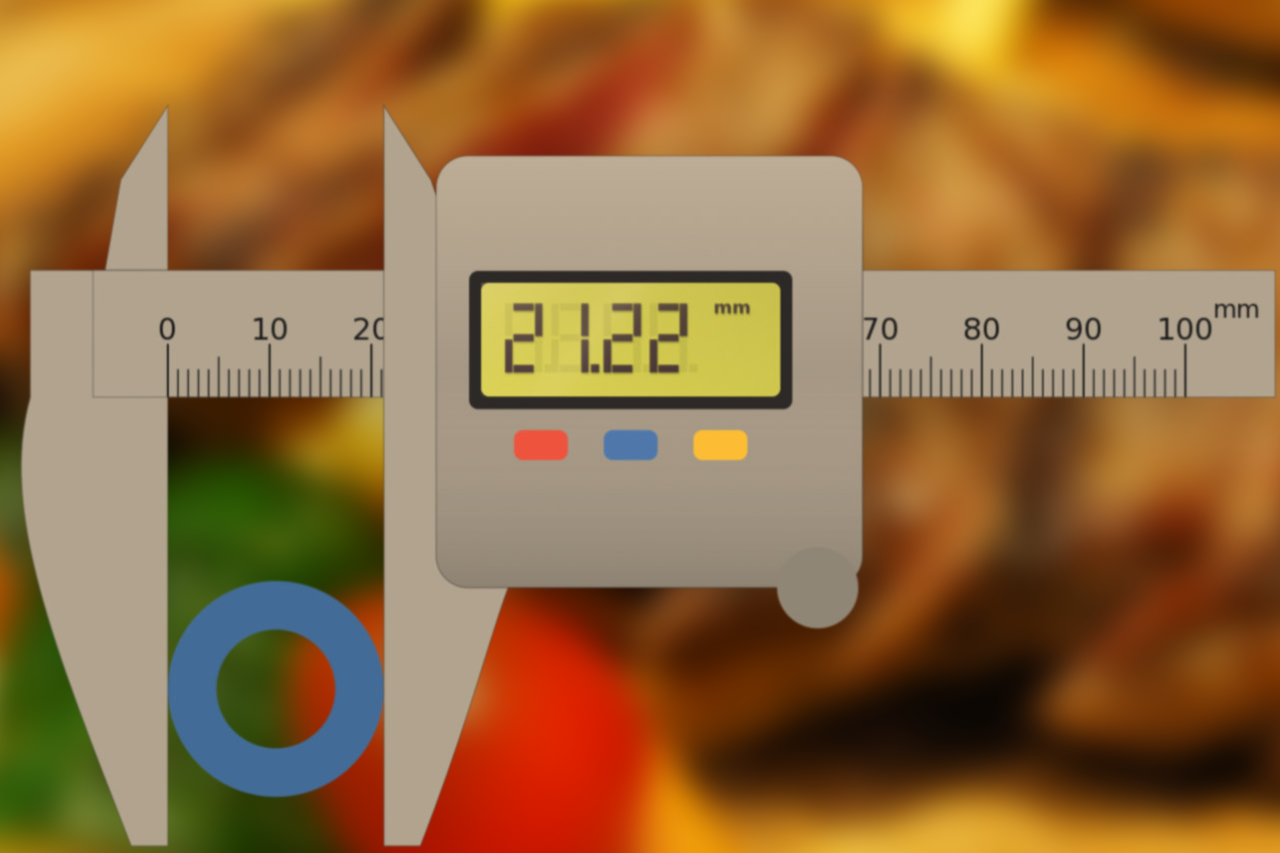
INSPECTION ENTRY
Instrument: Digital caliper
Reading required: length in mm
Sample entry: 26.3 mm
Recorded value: 21.22 mm
